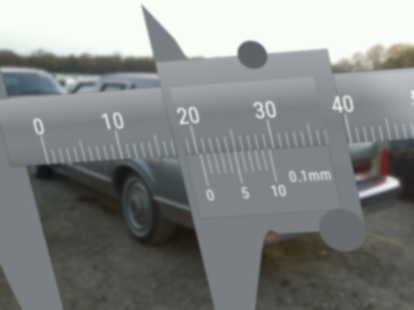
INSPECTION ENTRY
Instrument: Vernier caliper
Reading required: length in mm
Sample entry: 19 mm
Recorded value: 20.4 mm
